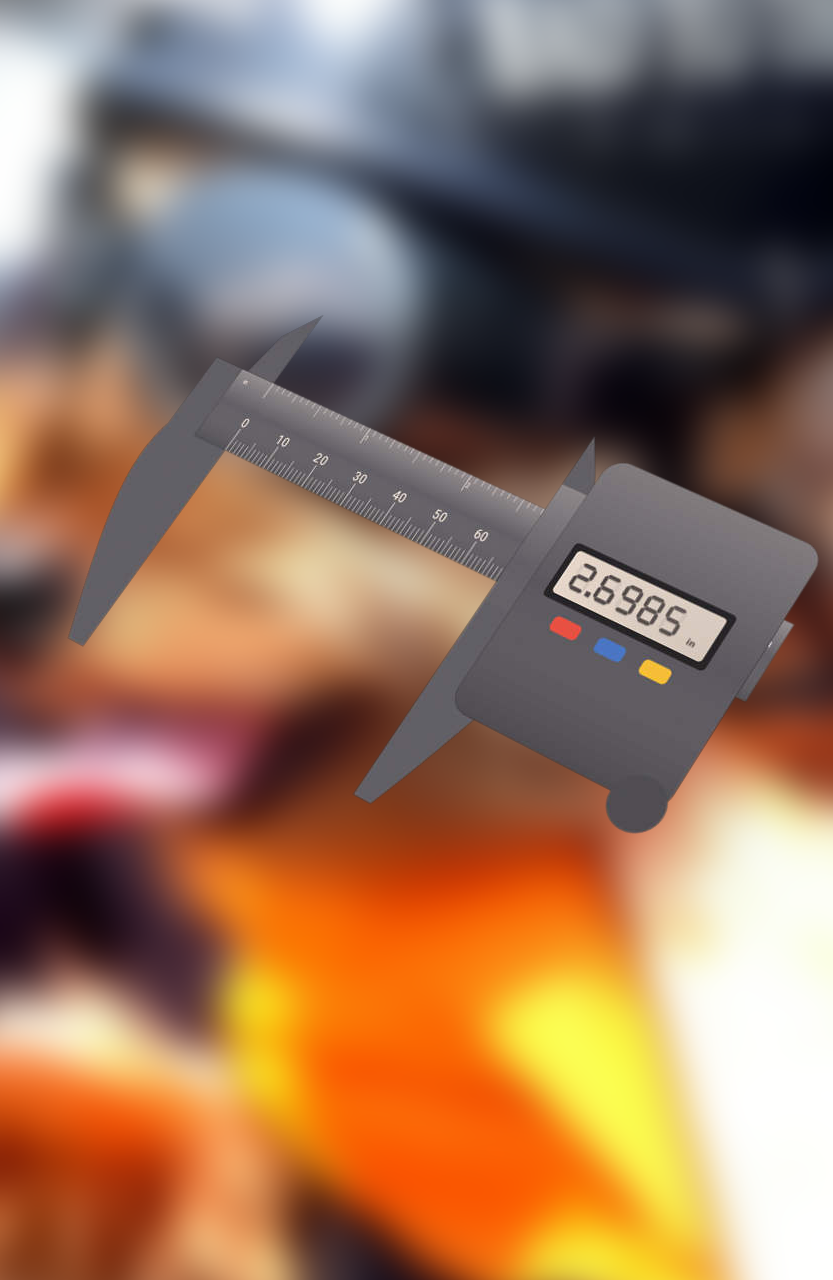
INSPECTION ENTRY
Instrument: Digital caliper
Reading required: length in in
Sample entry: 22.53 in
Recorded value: 2.6985 in
